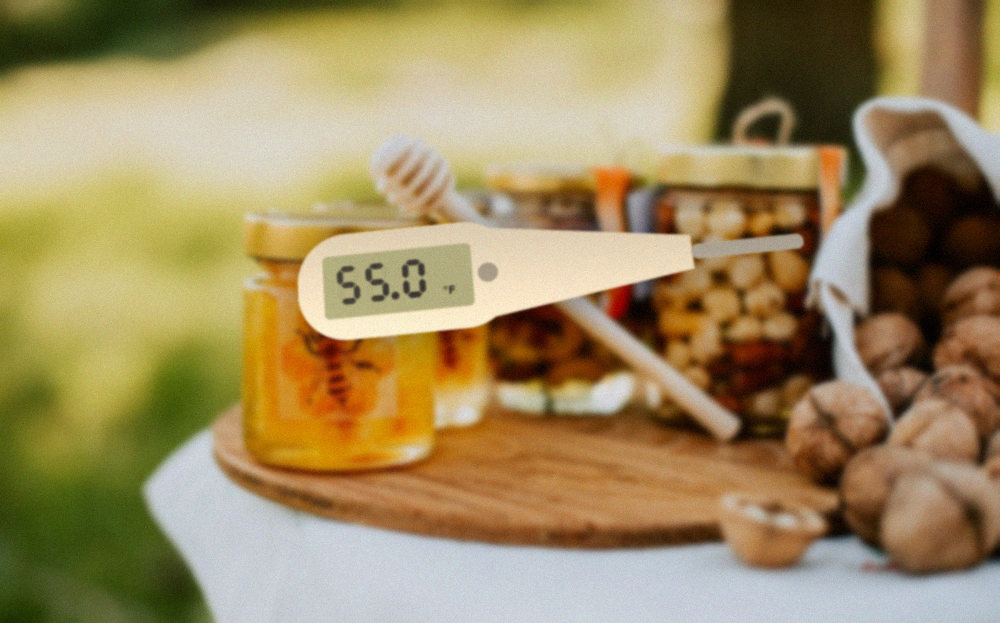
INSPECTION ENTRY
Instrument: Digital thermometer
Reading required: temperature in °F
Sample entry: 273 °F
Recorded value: 55.0 °F
